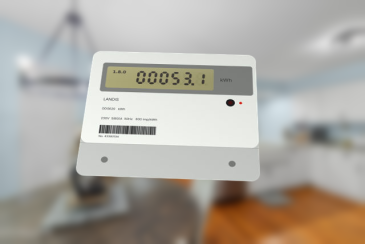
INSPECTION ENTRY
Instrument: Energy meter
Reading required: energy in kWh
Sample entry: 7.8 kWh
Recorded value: 53.1 kWh
